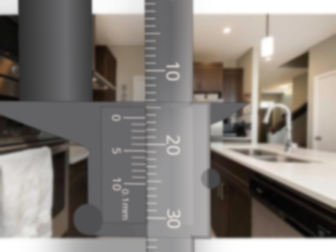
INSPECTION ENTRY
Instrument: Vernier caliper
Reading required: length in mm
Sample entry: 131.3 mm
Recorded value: 16.4 mm
